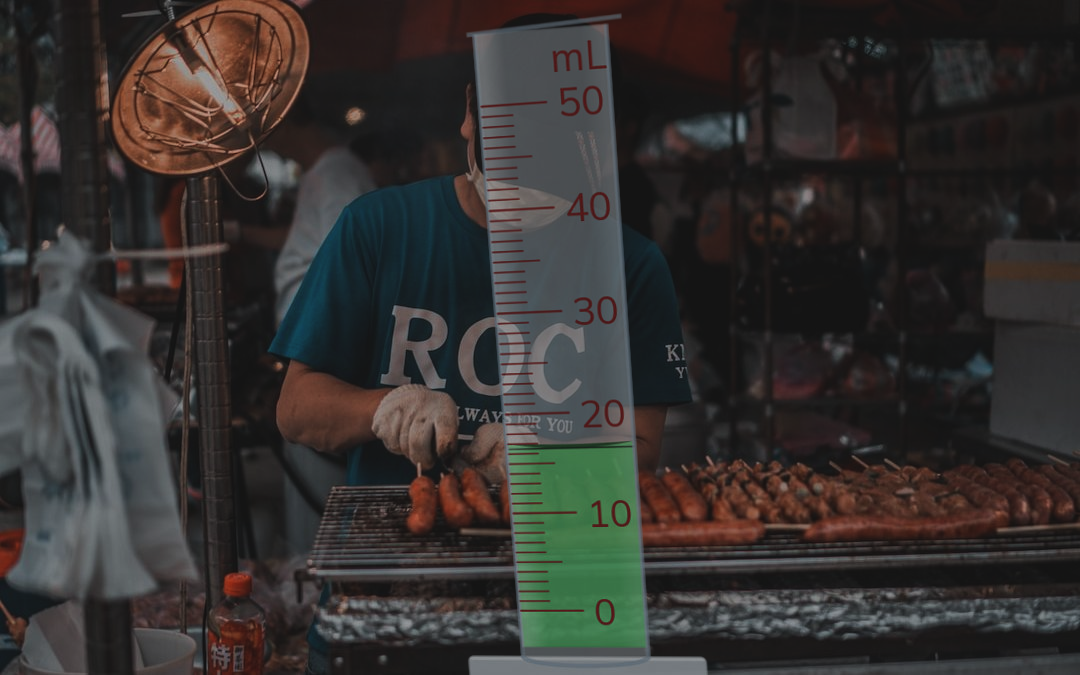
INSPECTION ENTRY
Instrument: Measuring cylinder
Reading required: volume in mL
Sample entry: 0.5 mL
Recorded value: 16.5 mL
